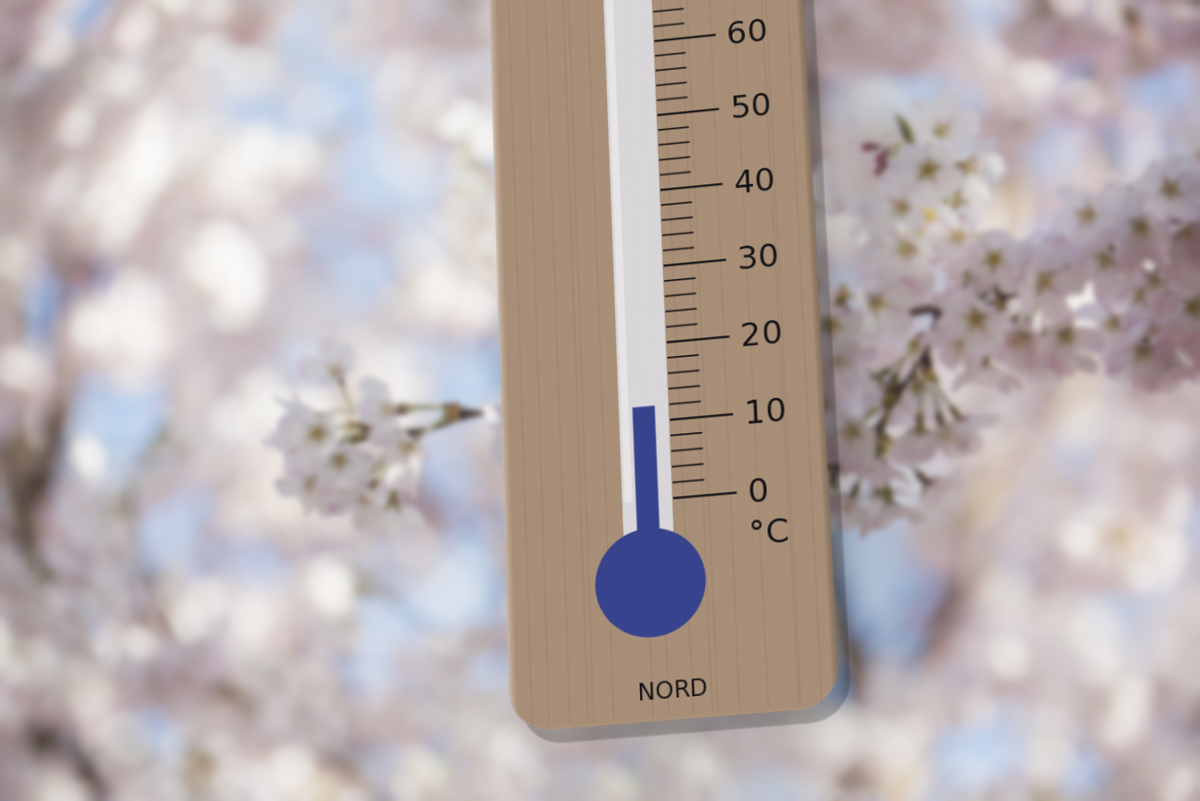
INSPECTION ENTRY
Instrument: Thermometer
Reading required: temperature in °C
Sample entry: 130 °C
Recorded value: 12 °C
